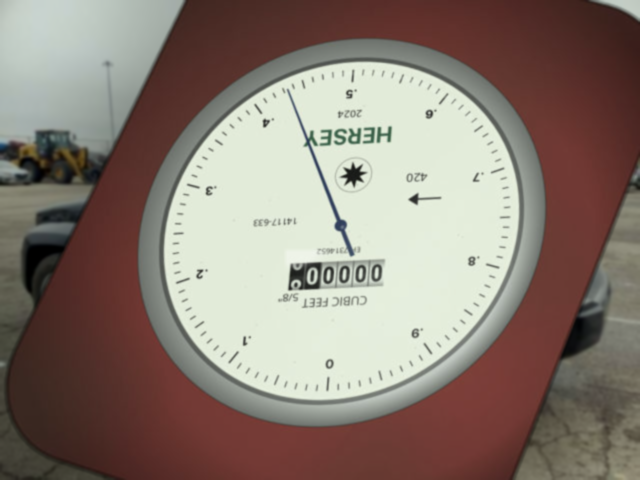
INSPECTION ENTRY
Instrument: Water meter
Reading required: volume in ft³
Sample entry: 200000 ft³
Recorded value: 8.43 ft³
